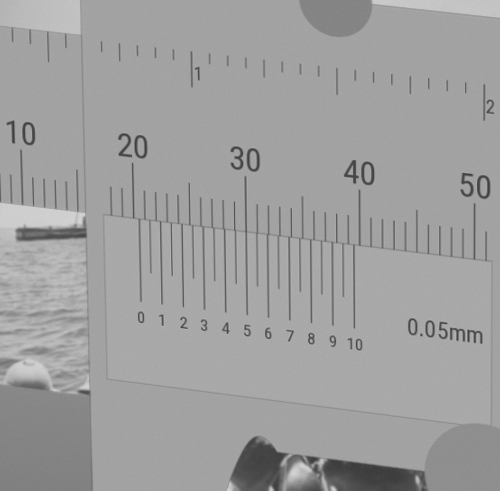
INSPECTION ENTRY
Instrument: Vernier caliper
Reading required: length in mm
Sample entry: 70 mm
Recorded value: 20.5 mm
